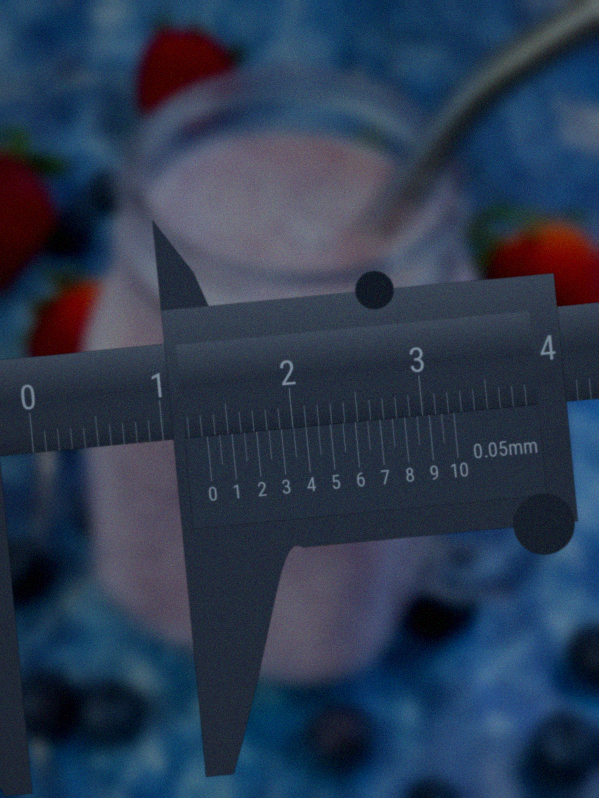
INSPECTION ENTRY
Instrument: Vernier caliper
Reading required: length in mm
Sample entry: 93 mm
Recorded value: 13.4 mm
